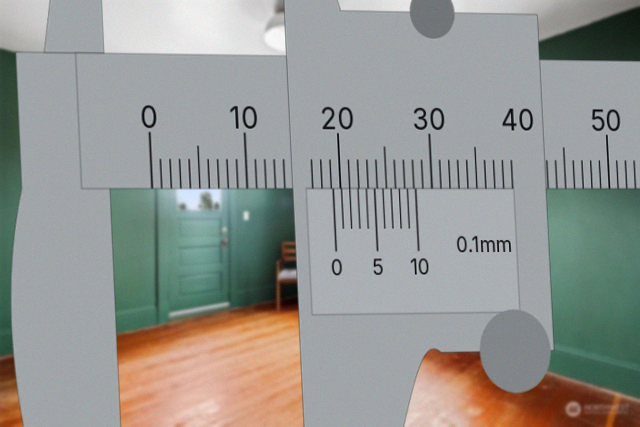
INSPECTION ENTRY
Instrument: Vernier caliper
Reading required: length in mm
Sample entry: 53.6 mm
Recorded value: 19.2 mm
